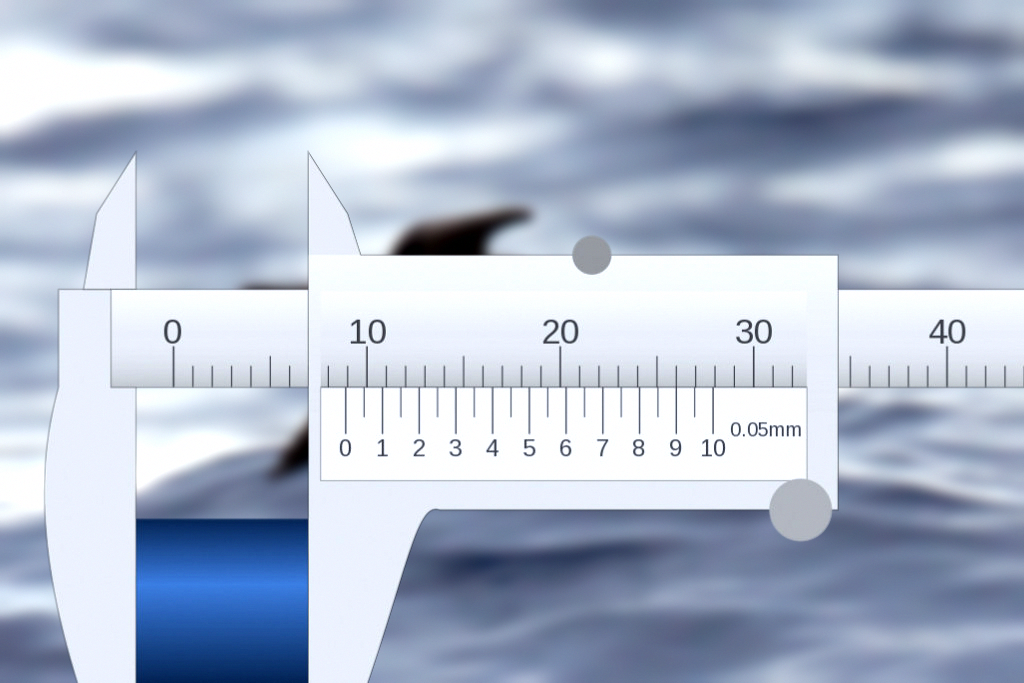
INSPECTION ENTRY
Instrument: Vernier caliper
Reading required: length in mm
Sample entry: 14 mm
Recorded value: 8.9 mm
